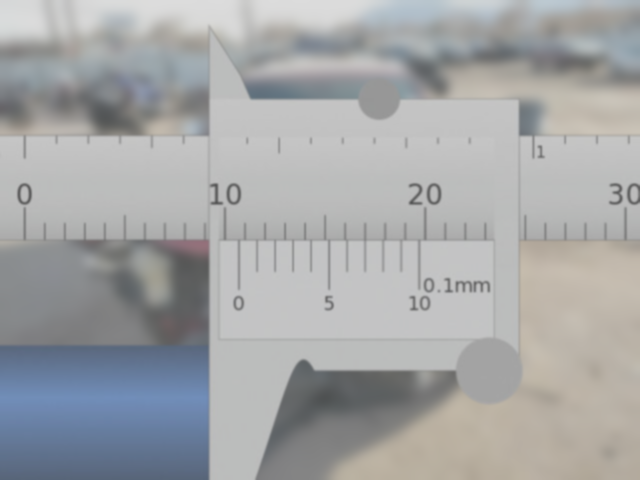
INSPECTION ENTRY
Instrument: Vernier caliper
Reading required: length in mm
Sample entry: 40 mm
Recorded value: 10.7 mm
